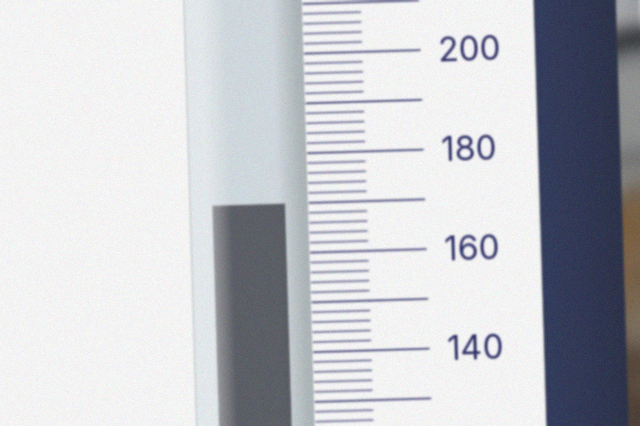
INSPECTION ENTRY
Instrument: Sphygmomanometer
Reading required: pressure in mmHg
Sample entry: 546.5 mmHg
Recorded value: 170 mmHg
